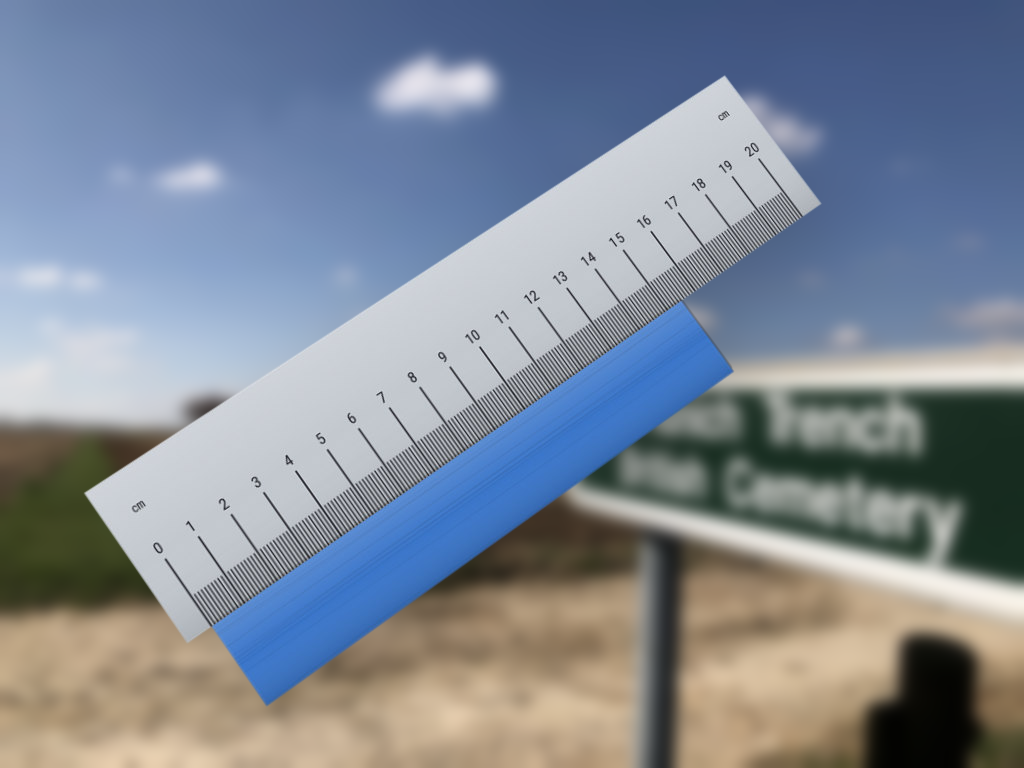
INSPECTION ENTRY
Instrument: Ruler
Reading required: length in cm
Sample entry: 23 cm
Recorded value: 15.5 cm
